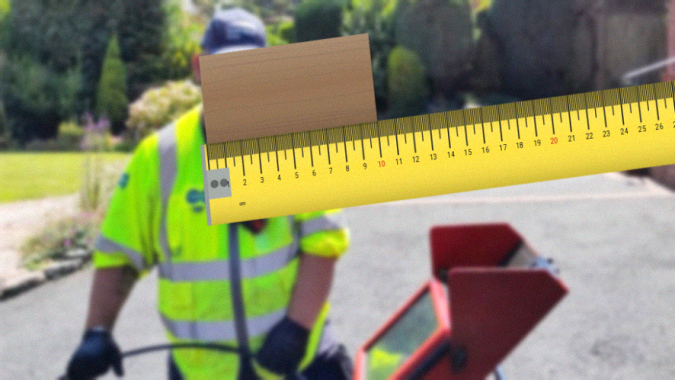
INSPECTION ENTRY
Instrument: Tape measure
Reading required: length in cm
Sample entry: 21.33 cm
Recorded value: 10 cm
